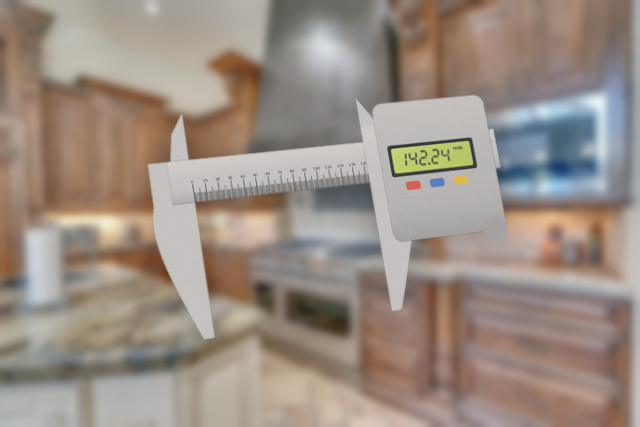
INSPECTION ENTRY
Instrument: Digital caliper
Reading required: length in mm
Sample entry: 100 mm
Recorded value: 142.24 mm
